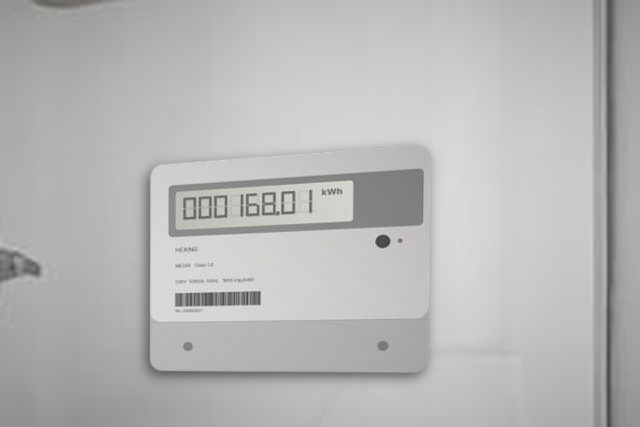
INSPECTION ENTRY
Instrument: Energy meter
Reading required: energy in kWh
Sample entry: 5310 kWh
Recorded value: 168.01 kWh
